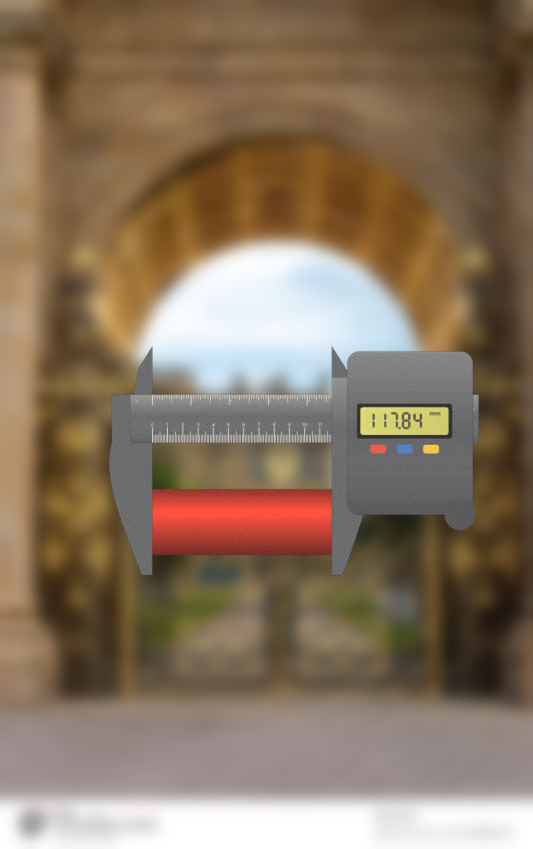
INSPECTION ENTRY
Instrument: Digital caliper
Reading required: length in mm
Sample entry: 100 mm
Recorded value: 117.84 mm
